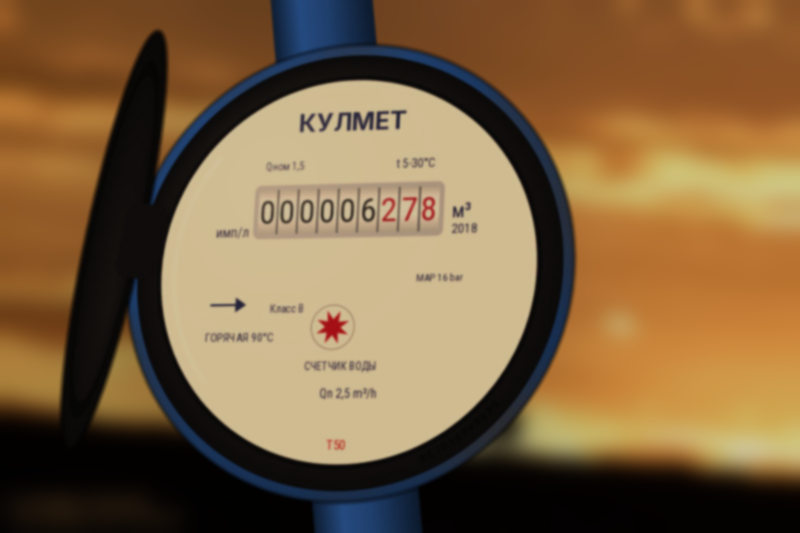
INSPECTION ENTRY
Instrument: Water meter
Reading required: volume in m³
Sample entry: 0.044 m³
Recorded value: 6.278 m³
